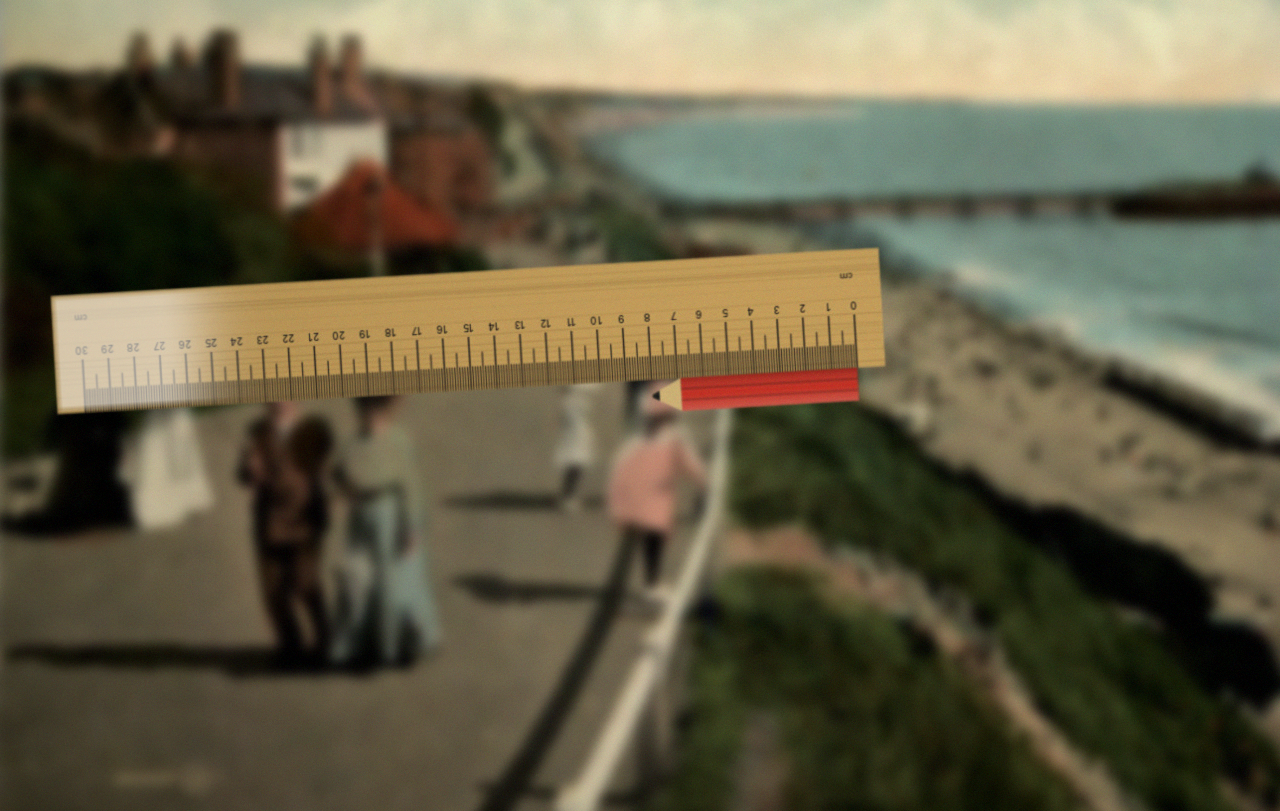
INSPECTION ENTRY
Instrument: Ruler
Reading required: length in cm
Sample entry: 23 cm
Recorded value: 8 cm
